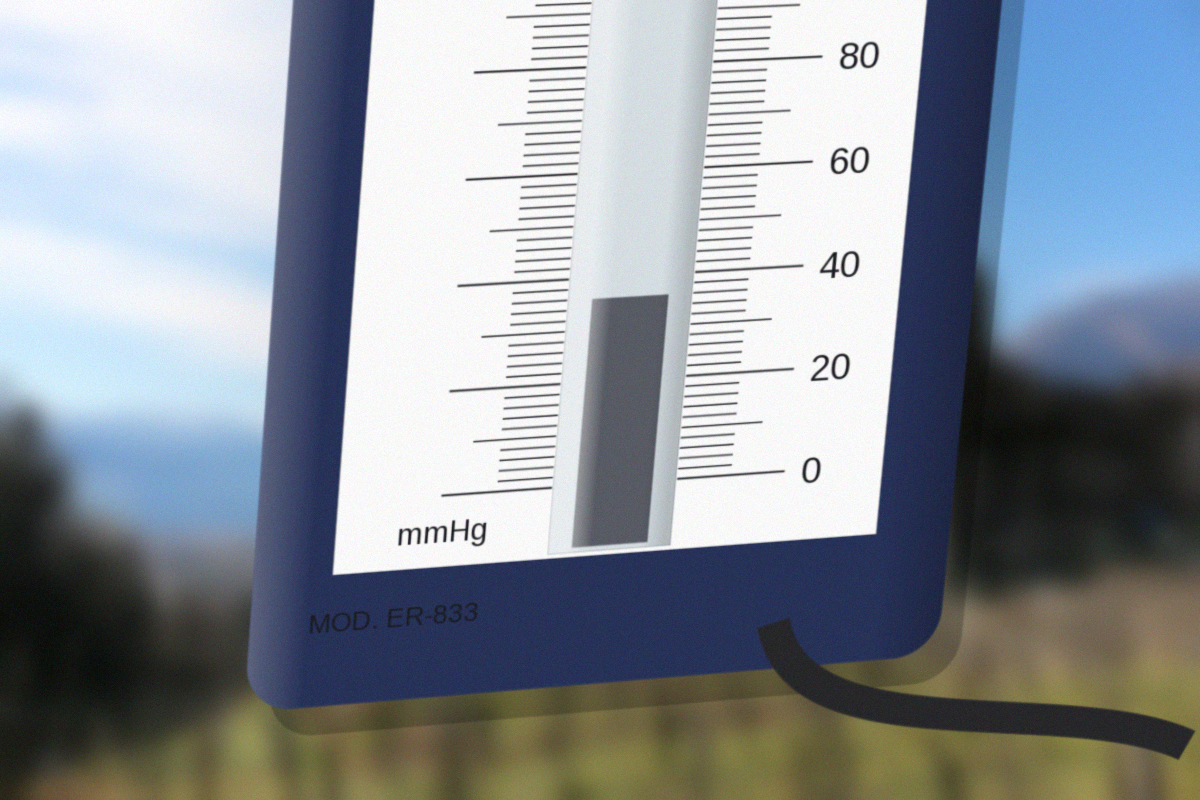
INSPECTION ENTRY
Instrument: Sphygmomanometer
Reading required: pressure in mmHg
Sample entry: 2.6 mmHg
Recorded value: 36 mmHg
